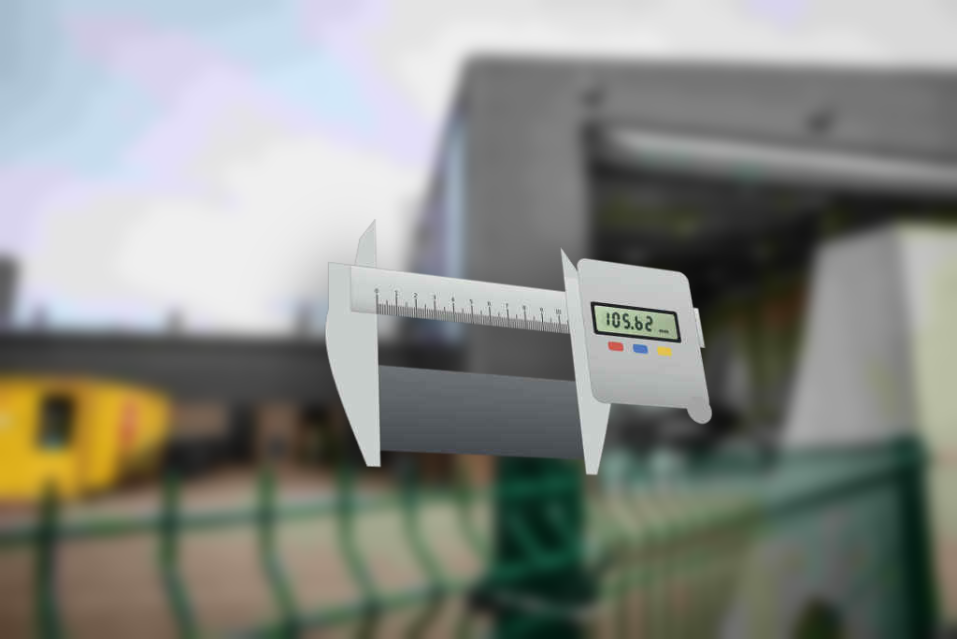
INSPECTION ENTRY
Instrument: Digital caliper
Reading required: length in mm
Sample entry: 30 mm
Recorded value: 105.62 mm
